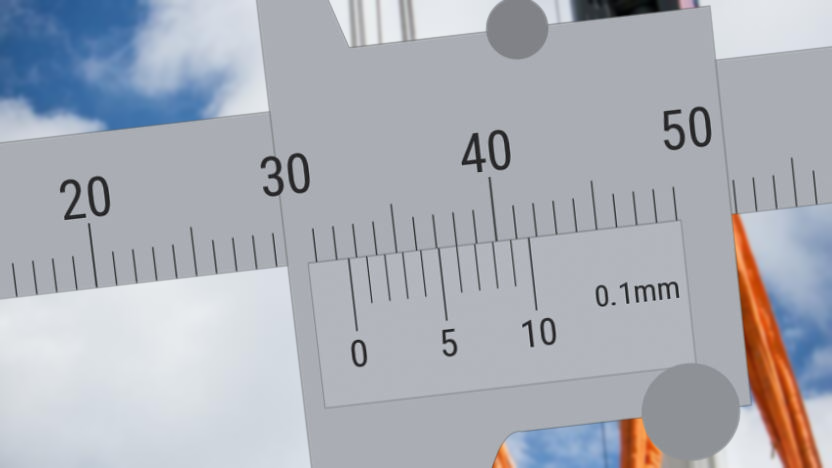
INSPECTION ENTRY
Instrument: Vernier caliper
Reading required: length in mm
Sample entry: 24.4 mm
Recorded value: 32.6 mm
